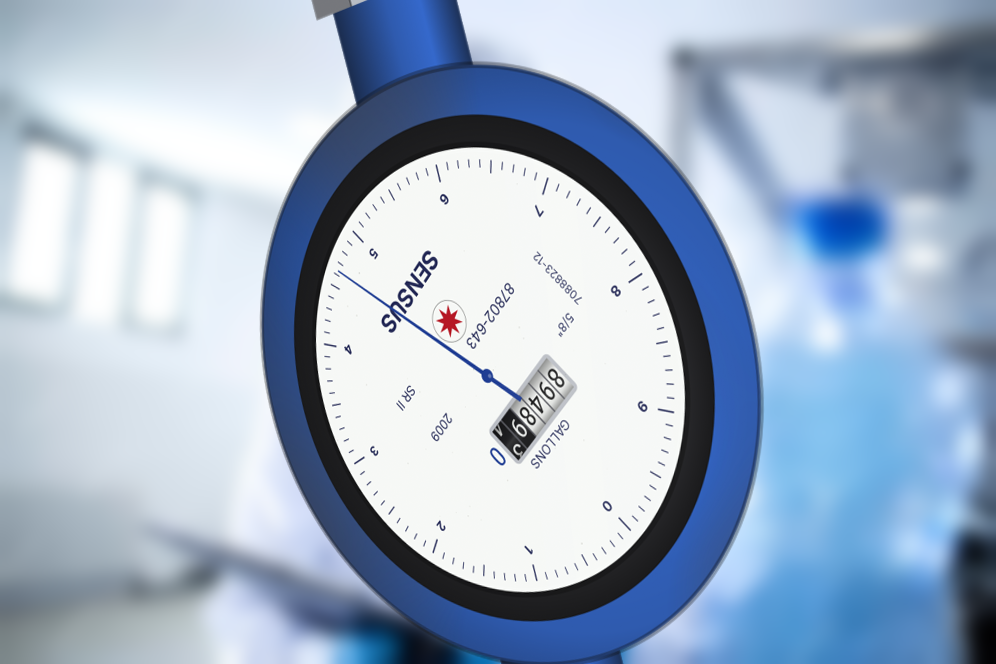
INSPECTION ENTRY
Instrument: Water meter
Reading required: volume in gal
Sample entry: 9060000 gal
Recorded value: 8948934.6 gal
